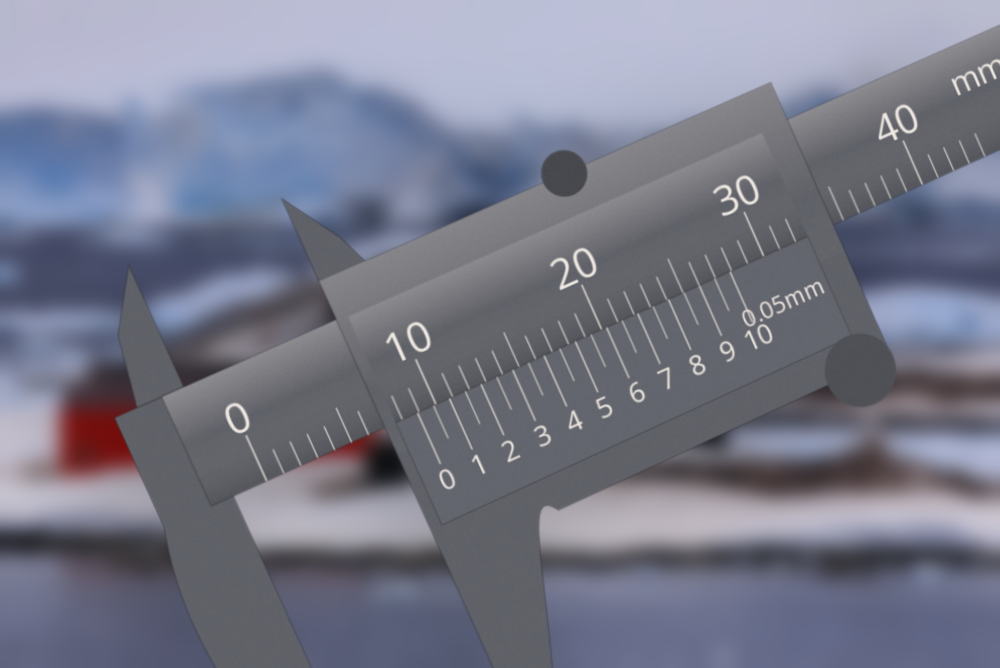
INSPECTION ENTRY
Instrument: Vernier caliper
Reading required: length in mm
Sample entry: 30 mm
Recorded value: 8.9 mm
